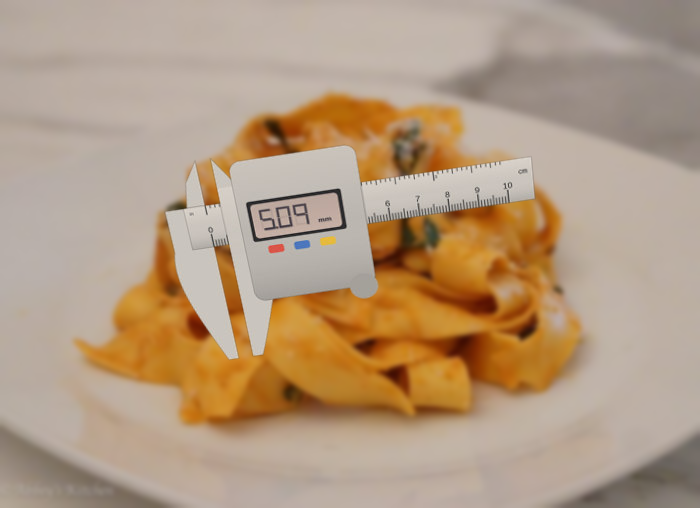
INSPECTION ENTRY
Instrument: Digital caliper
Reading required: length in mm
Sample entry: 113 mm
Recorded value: 5.09 mm
